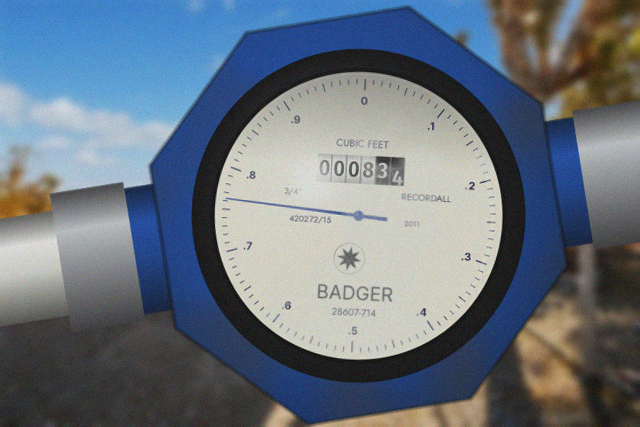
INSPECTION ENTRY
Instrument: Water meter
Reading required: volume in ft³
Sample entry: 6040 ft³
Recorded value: 833.76 ft³
